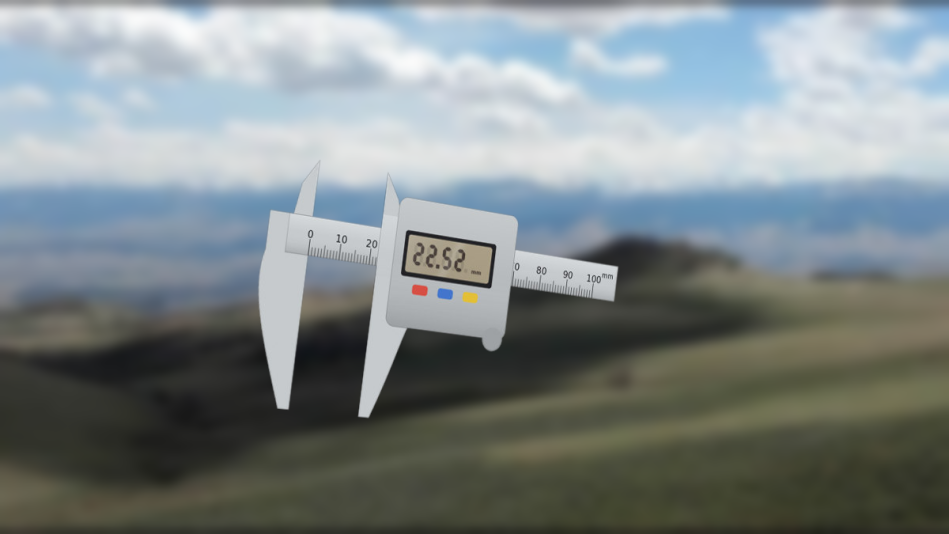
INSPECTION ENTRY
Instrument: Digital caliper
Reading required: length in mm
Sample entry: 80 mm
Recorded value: 22.52 mm
